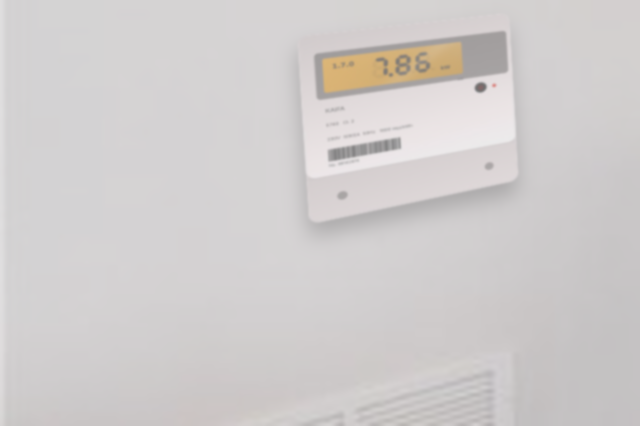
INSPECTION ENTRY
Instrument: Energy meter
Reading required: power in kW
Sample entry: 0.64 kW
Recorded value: 7.86 kW
